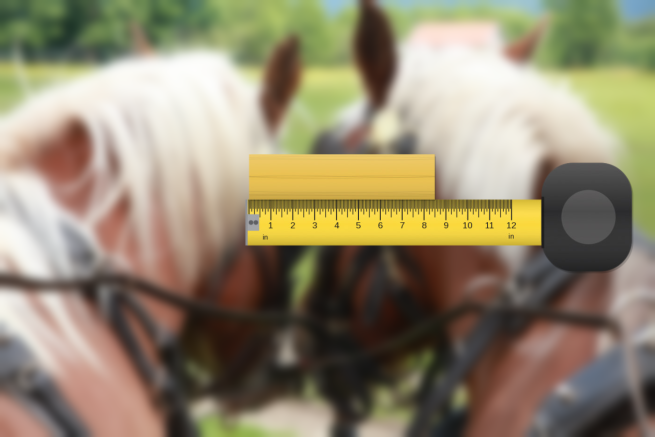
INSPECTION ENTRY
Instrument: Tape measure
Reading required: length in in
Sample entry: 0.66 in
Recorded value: 8.5 in
